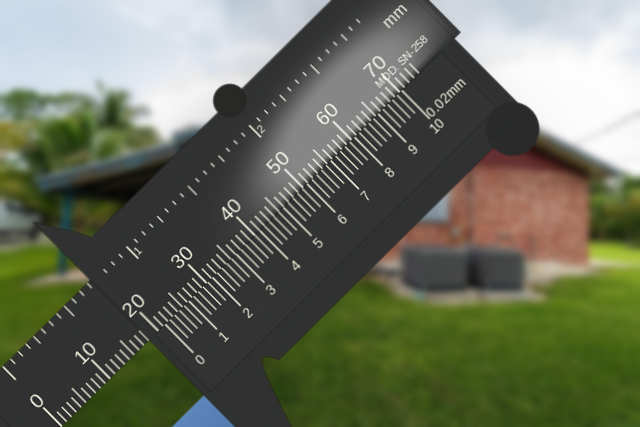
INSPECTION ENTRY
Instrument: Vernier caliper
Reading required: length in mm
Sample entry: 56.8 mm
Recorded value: 21.4 mm
